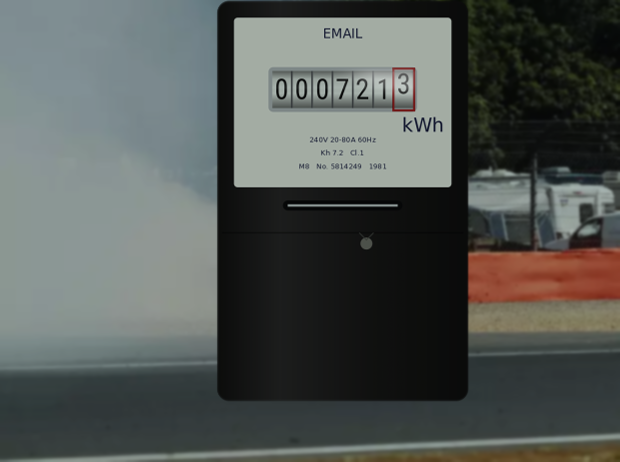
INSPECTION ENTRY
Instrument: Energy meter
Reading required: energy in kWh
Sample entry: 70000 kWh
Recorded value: 721.3 kWh
